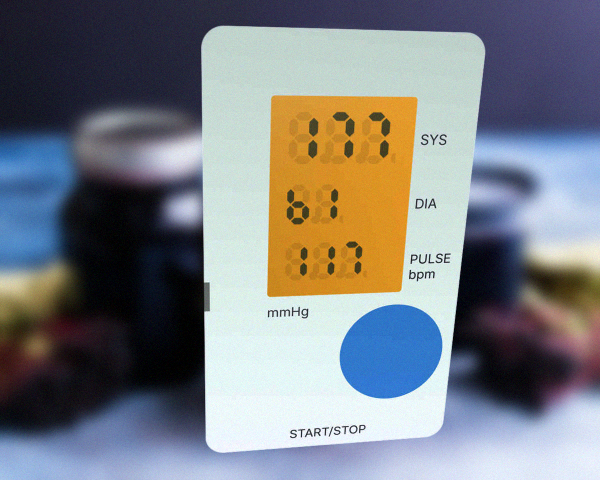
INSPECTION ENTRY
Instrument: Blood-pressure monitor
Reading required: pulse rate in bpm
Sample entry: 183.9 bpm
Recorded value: 117 bpm
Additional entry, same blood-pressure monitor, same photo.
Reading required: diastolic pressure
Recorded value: 61 mmHg
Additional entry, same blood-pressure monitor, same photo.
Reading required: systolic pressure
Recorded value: 177 mmHg
